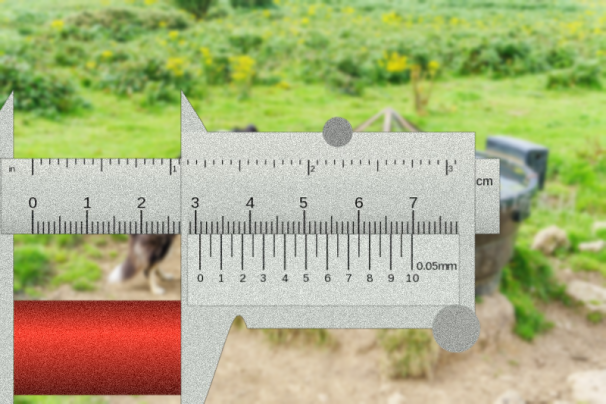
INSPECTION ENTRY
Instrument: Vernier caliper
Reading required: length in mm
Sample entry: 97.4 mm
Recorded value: 30.8 mm
